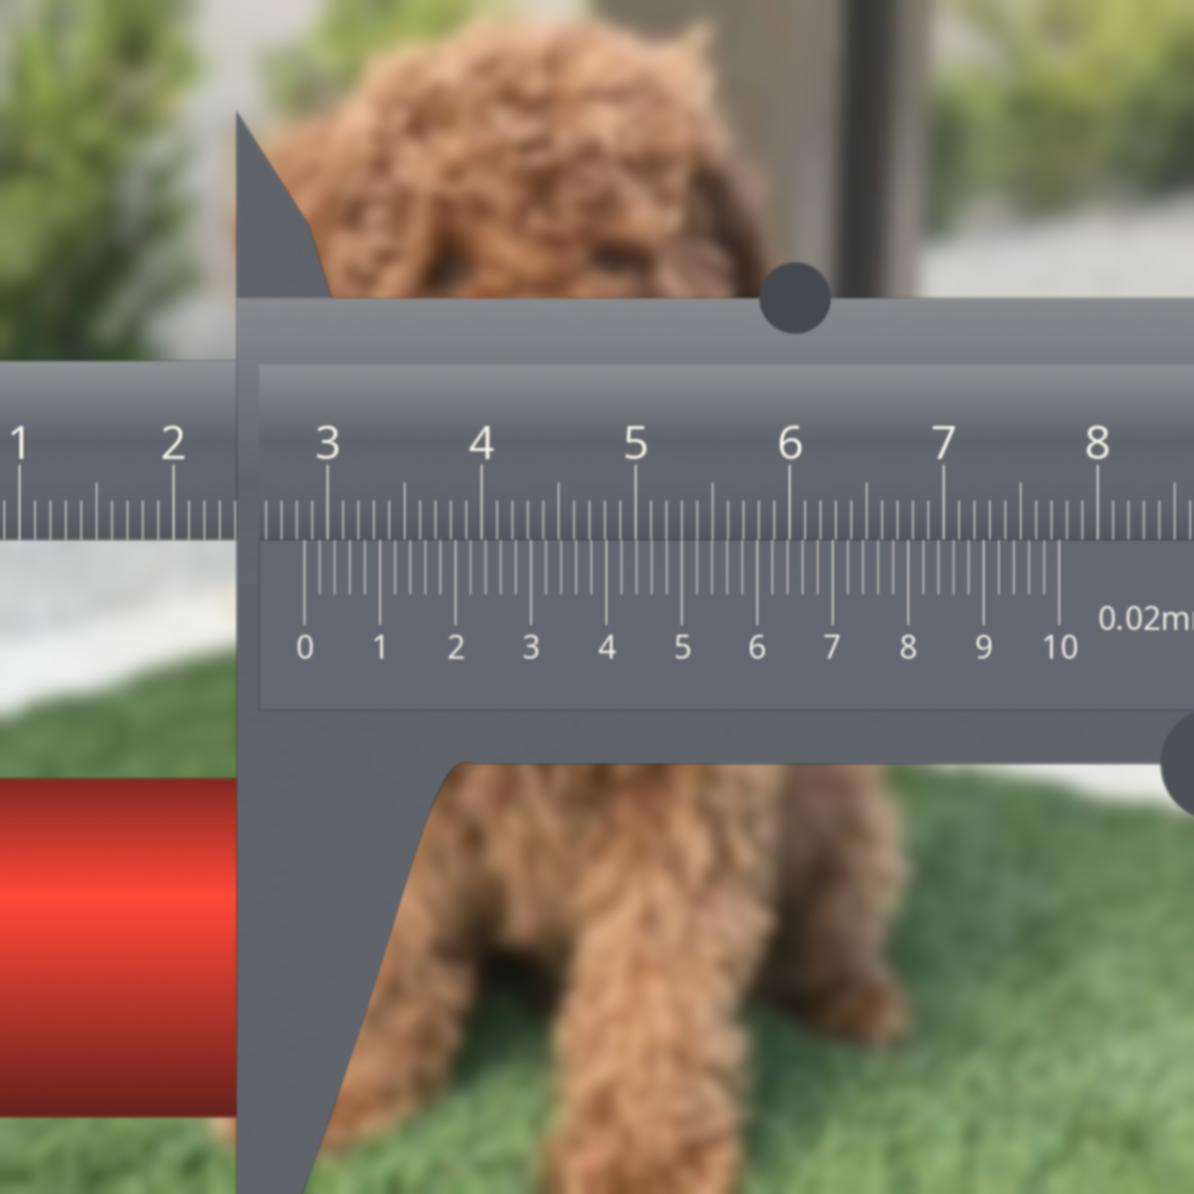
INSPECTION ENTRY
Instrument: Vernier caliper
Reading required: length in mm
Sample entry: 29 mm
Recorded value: 28.5 mm
